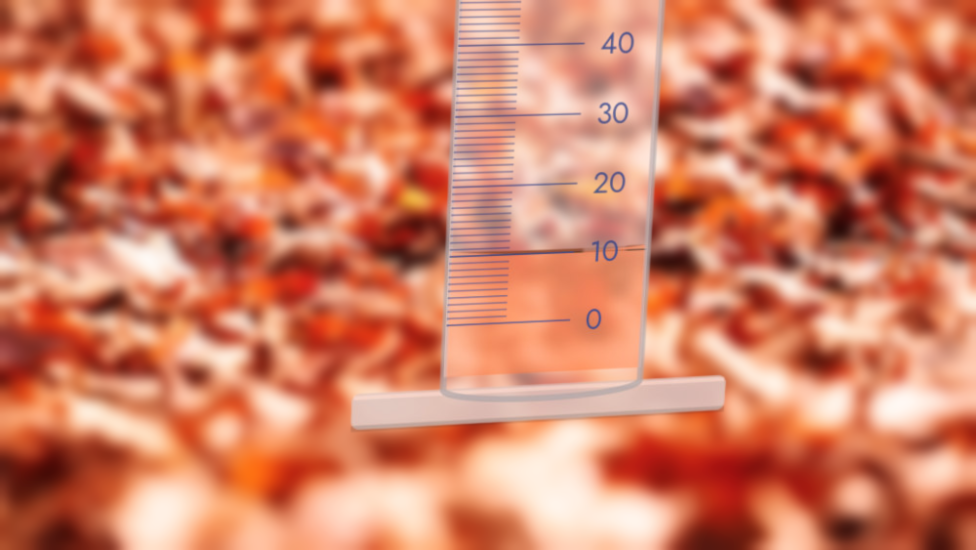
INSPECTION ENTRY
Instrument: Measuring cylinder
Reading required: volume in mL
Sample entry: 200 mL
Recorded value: 10 mL
